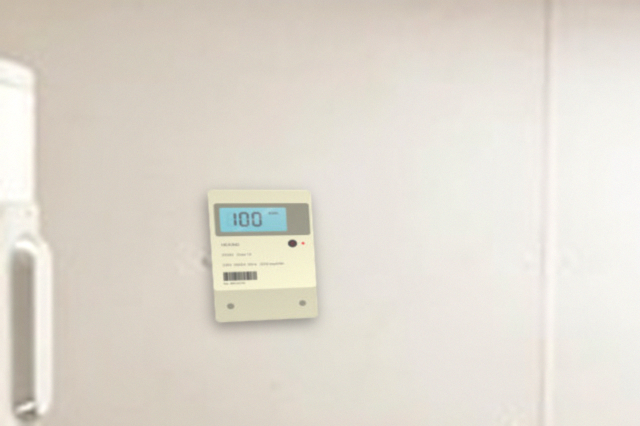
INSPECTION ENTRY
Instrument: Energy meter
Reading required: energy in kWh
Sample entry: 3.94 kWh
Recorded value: 100 kWh
